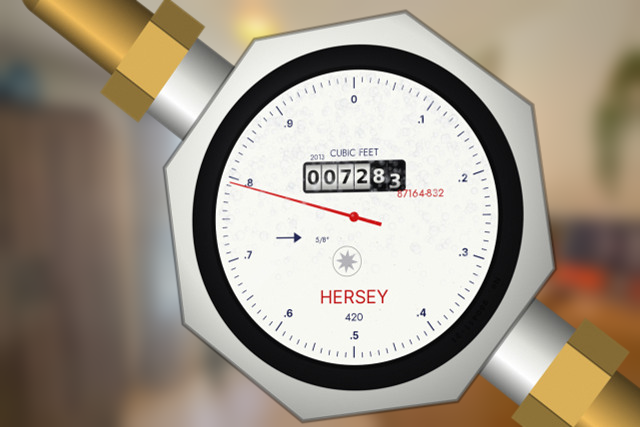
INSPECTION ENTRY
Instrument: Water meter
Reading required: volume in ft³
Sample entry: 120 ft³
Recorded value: 7282.79 ft³
